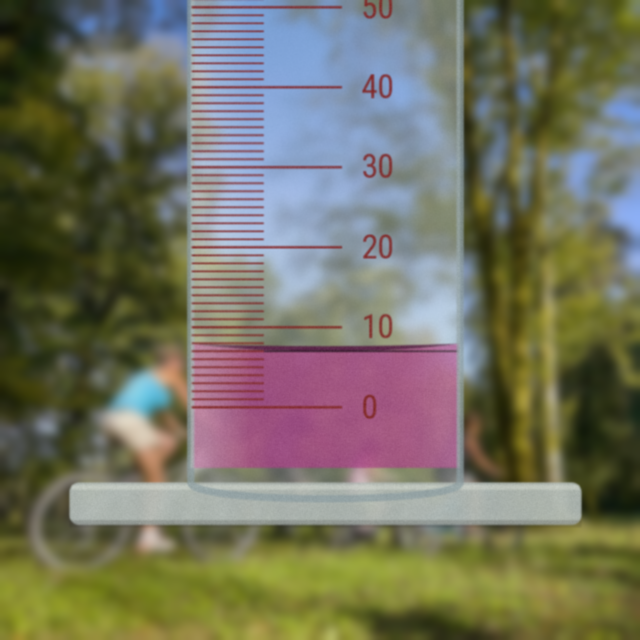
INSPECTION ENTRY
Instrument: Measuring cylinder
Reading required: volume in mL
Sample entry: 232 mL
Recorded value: 7 mL
